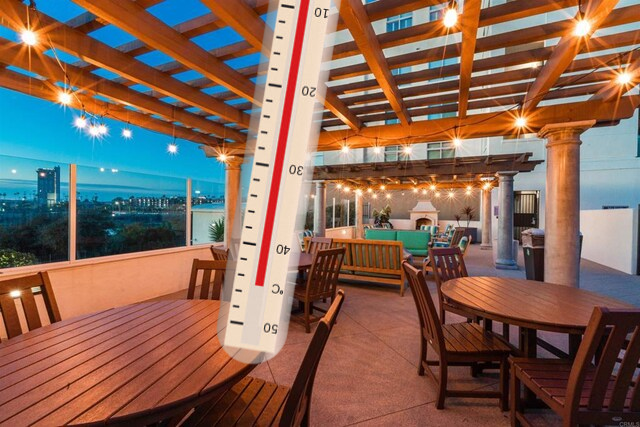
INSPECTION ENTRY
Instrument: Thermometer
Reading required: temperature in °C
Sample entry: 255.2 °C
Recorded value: 45 °C
